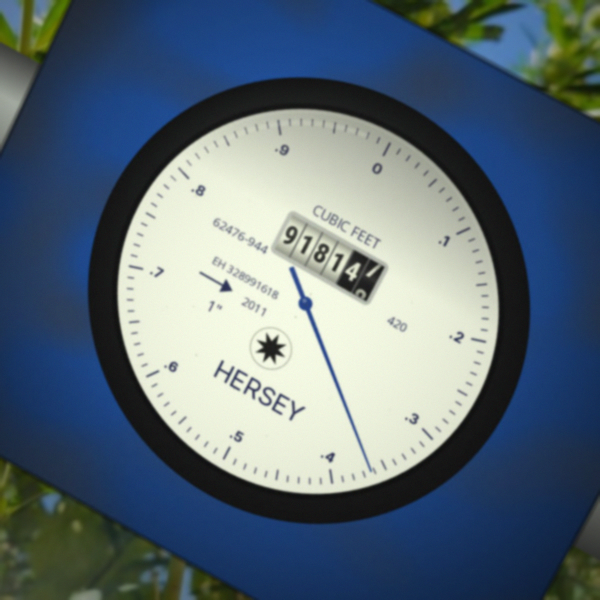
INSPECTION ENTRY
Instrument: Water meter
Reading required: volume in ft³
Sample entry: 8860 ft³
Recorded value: 918147.36 ft³
